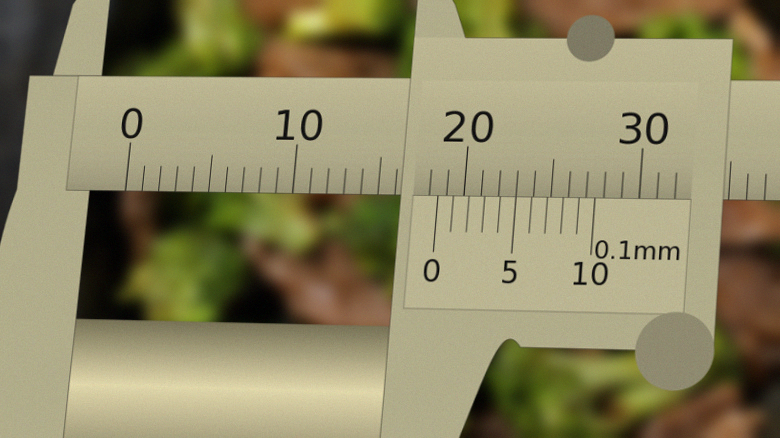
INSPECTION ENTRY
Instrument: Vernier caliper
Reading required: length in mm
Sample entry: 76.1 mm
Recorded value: 18.5 mm
